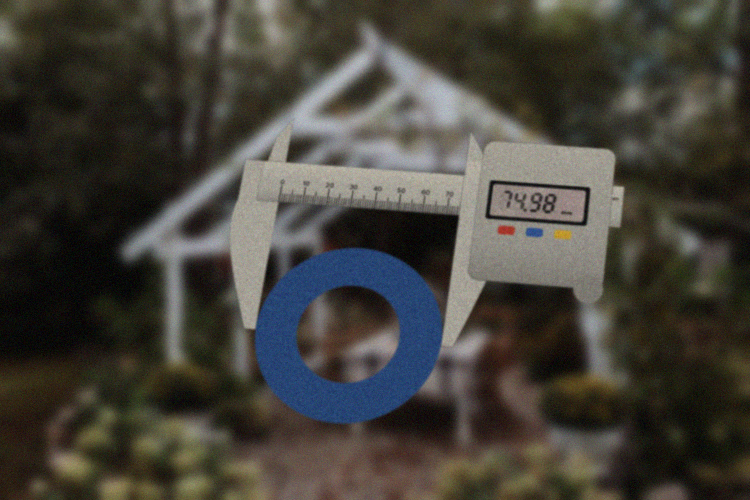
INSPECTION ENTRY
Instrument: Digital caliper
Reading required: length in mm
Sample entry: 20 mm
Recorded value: 74.98 mm
